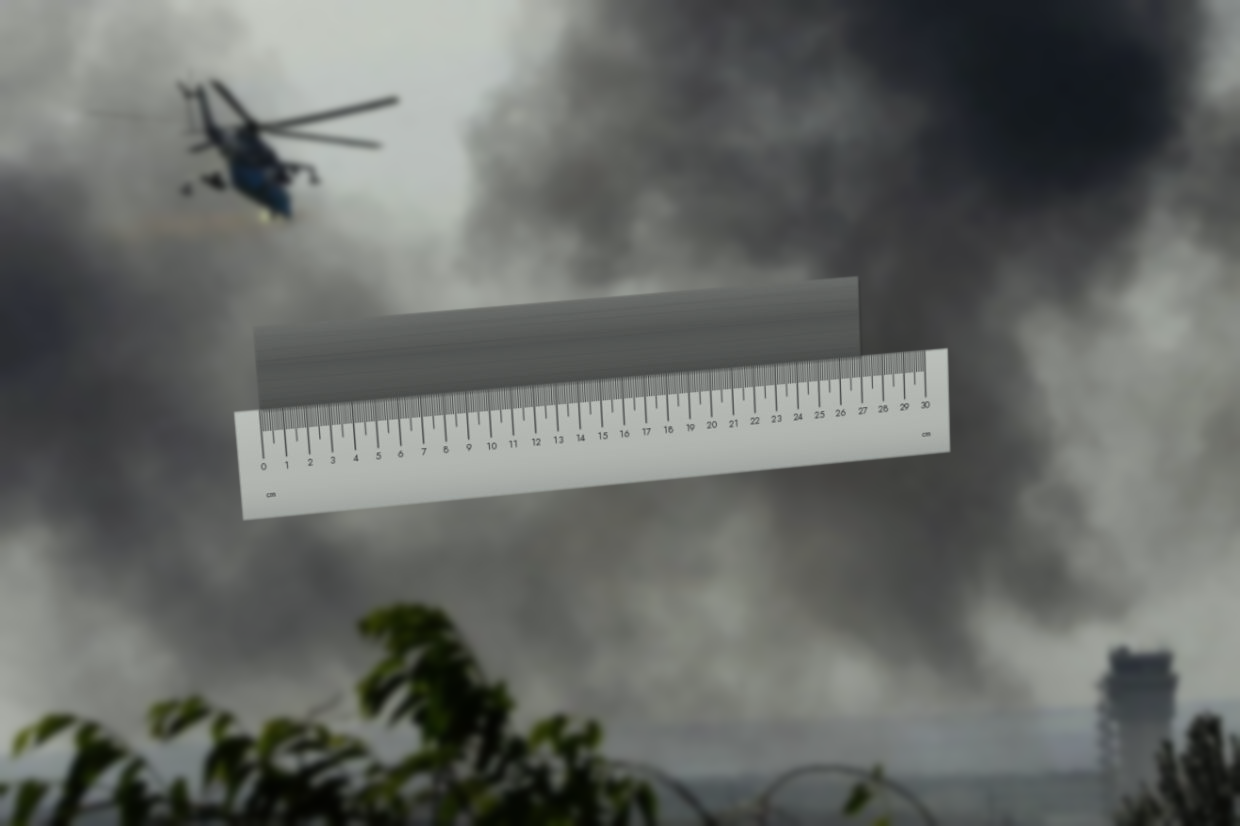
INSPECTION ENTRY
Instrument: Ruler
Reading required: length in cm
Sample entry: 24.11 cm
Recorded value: 27 cm
